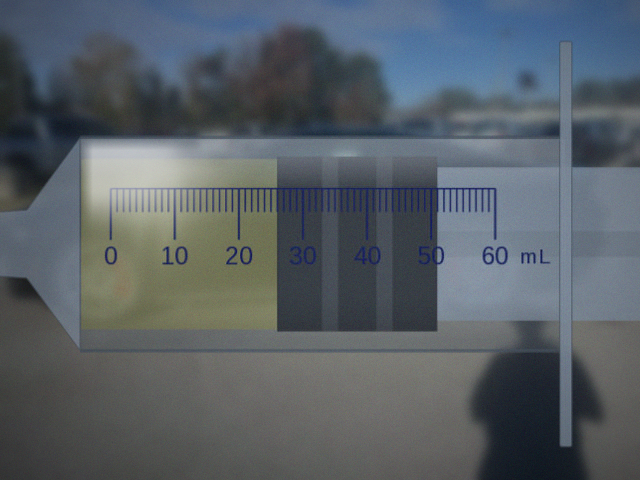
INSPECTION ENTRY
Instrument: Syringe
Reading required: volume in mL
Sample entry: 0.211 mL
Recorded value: 26 mL
